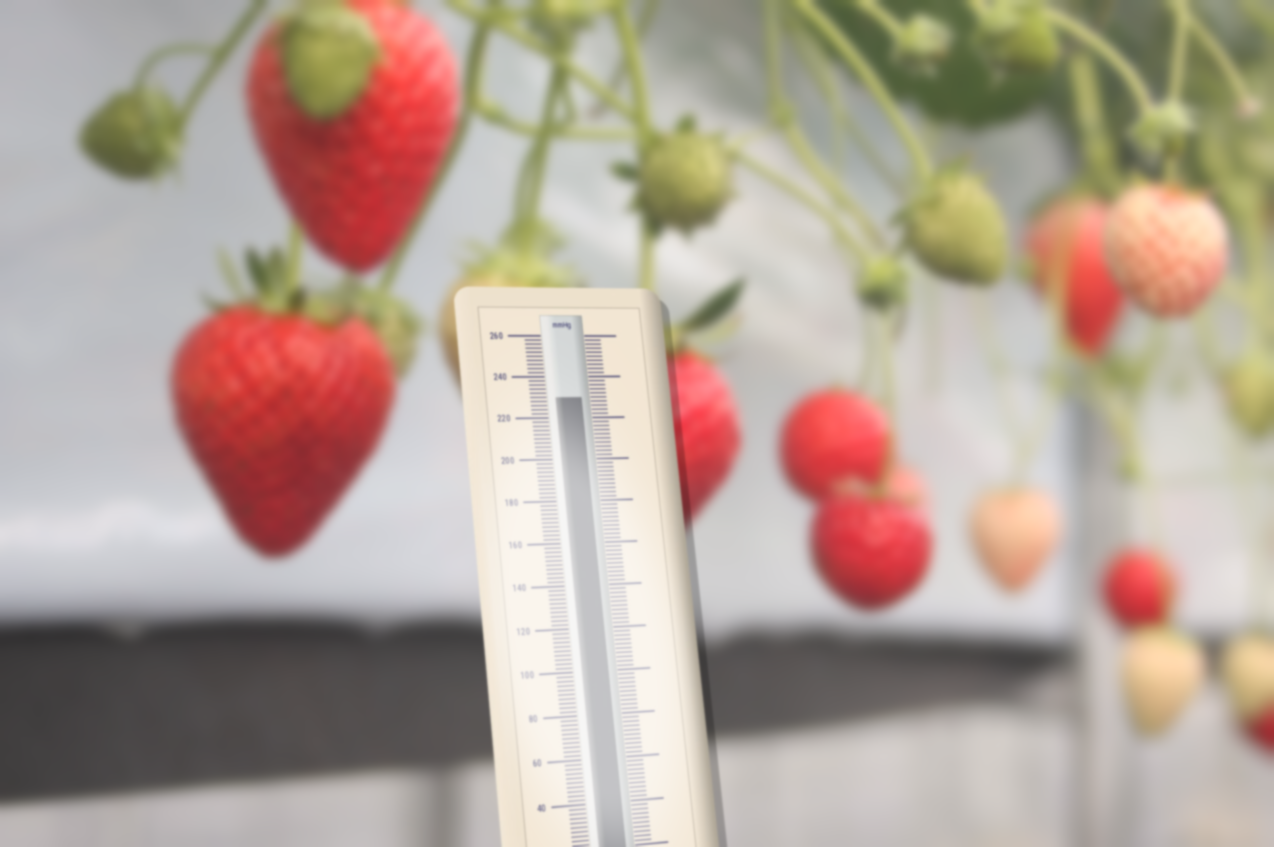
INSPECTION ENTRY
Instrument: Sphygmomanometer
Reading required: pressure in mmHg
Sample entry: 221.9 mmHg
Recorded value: 230 mmHg
